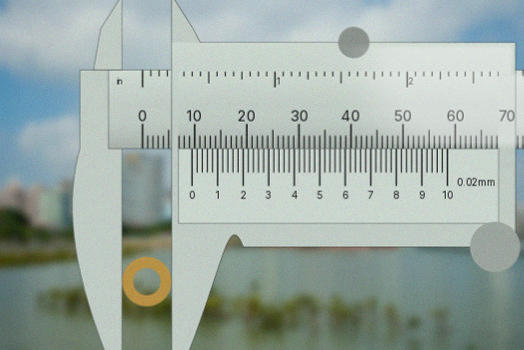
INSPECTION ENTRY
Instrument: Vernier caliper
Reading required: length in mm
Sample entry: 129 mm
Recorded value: 9.5 mm
